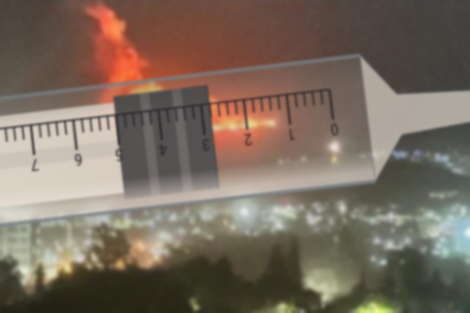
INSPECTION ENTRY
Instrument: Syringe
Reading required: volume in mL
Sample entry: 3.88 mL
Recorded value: 2.8 mL
